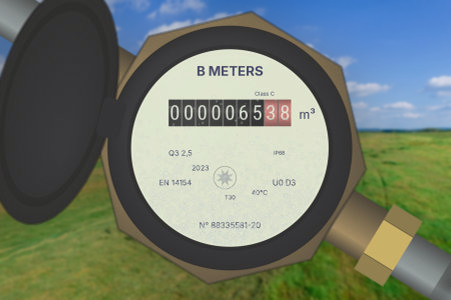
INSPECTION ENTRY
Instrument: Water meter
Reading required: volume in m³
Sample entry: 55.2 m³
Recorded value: 65.38 m³
